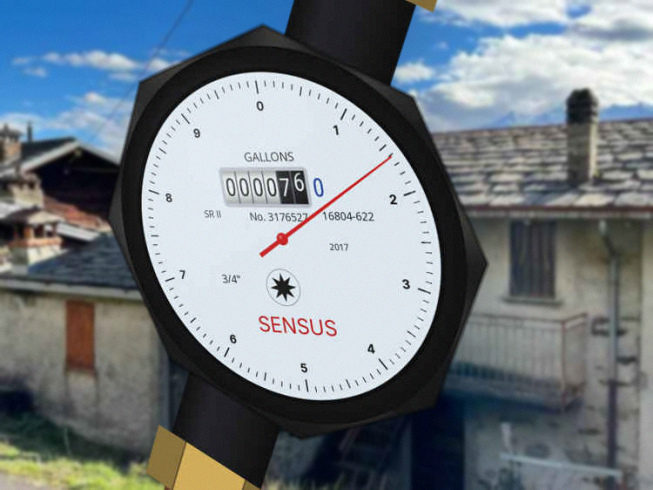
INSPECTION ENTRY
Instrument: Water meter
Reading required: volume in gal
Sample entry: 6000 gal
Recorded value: 761.6 gal
